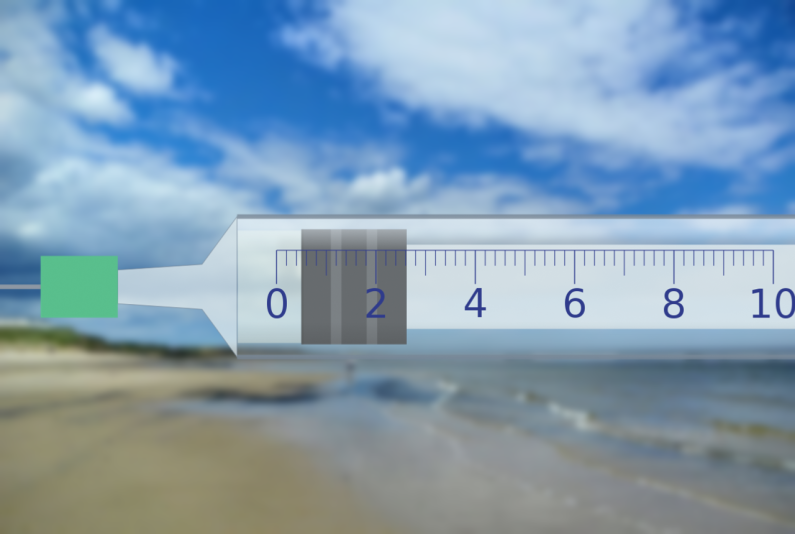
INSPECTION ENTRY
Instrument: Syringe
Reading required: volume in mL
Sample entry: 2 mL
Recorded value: 0.5 mL
